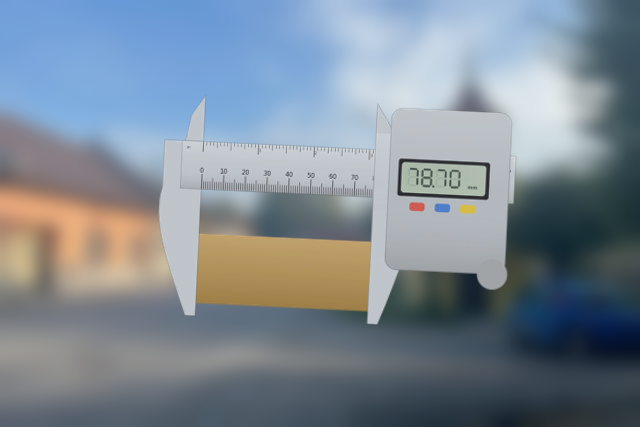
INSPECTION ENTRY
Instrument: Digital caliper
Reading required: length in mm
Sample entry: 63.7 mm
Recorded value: 78.70 mm
